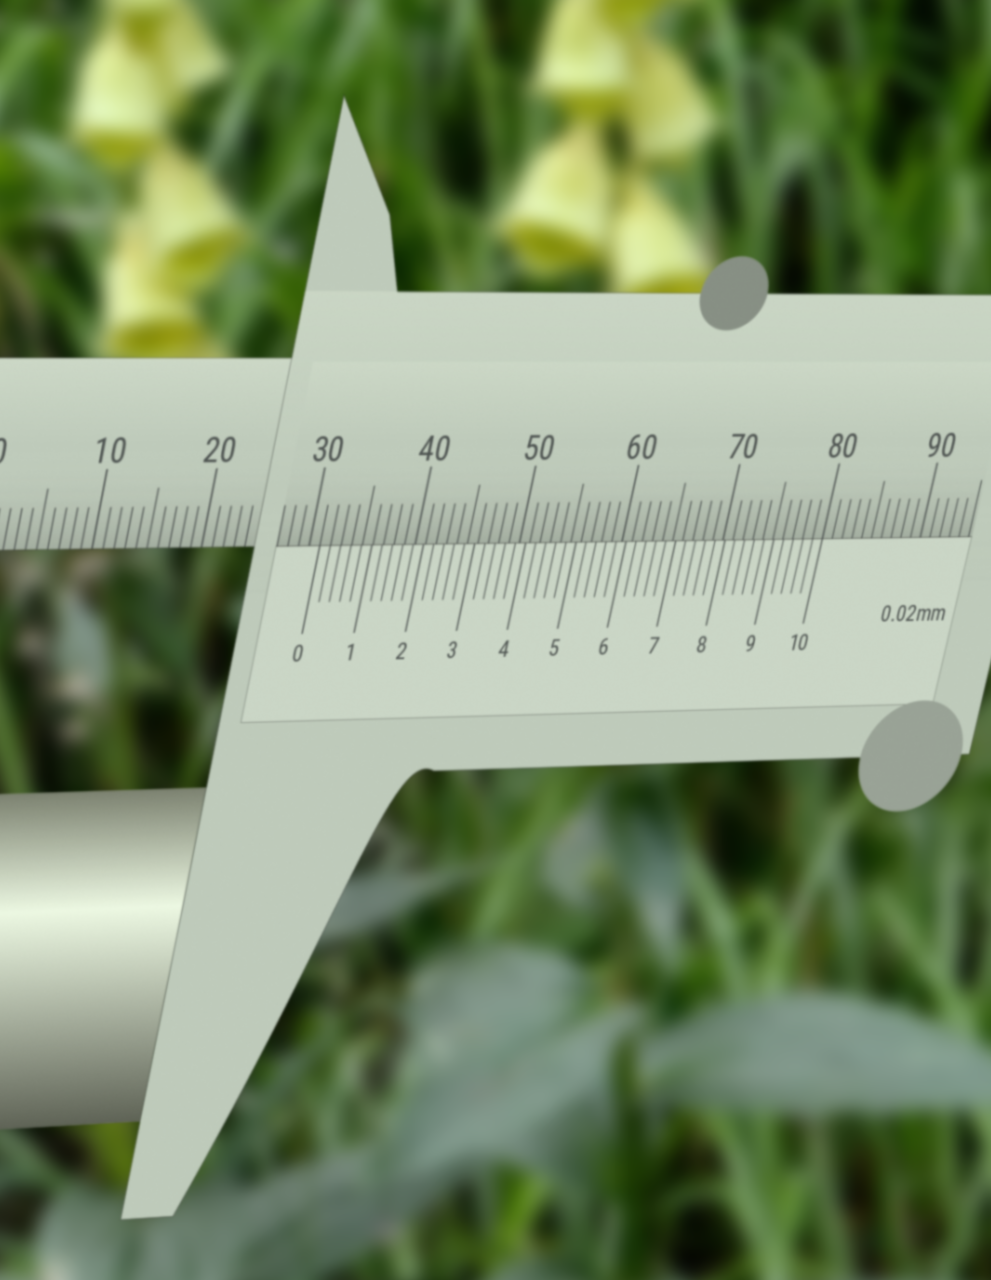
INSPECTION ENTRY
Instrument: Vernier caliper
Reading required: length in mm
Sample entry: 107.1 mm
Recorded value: 31.0 mm
